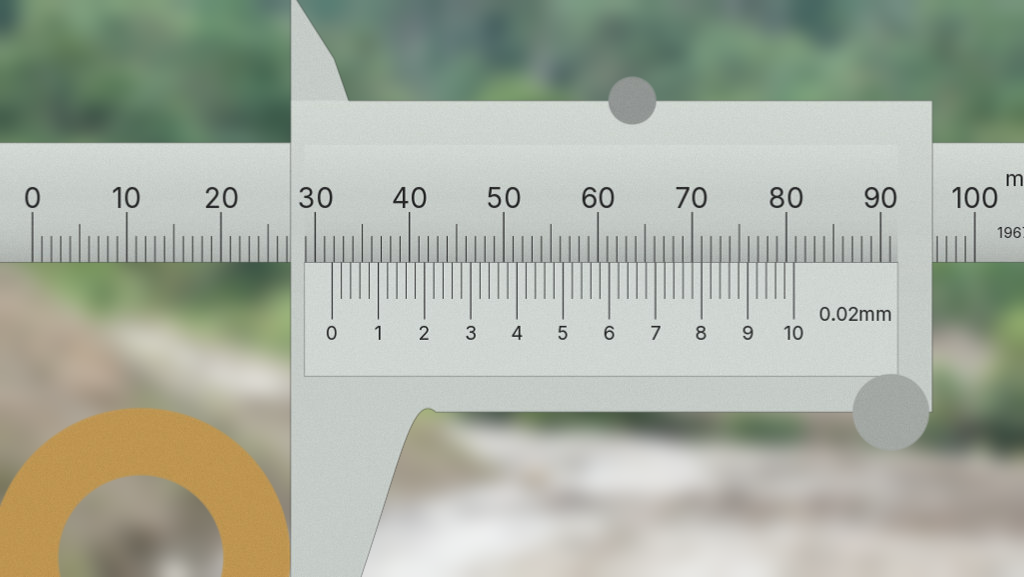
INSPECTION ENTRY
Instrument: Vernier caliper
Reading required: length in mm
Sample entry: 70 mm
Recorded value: 31.8 mm
